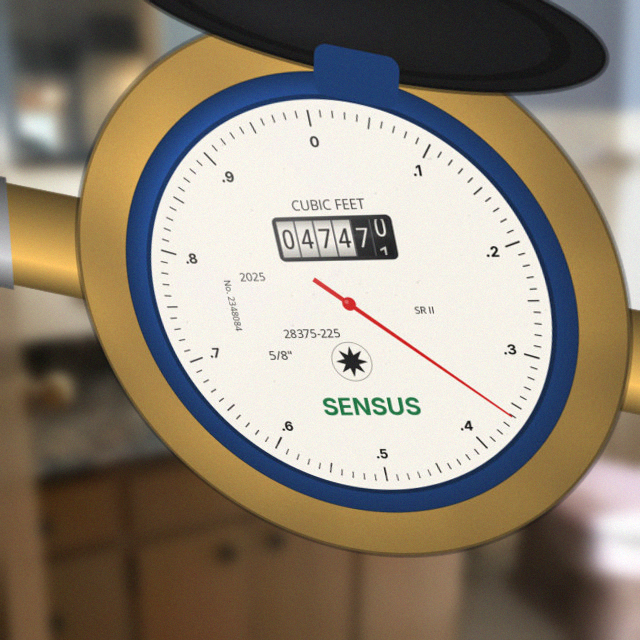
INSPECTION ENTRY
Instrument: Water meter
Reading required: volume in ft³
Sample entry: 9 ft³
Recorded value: 47470.36 ft³
